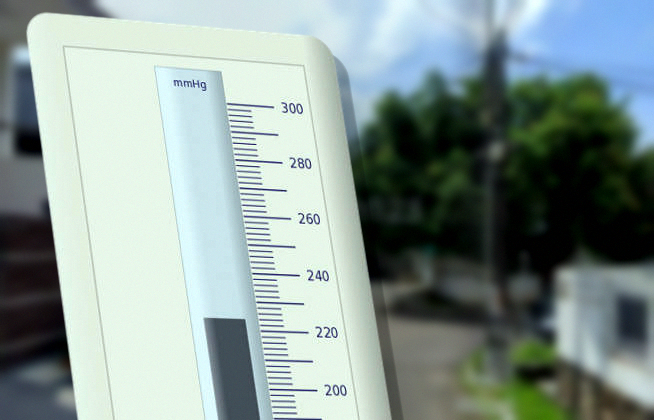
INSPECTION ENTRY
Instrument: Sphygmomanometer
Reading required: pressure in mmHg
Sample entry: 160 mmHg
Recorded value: 224 mmHg
